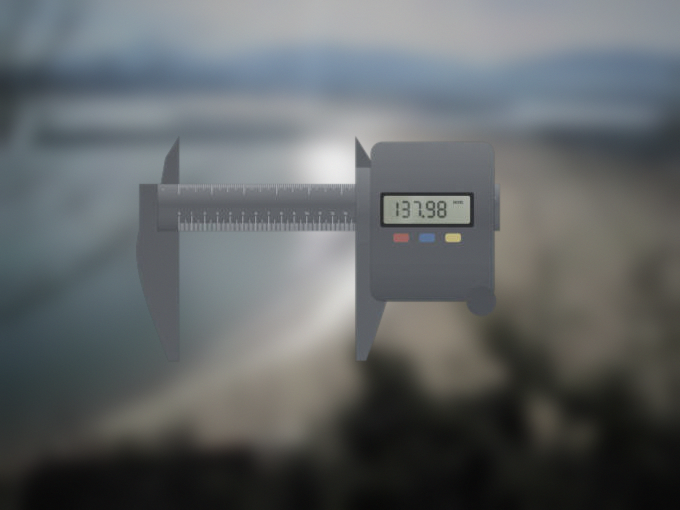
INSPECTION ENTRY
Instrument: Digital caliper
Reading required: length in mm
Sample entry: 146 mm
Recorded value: 137.98 mm
